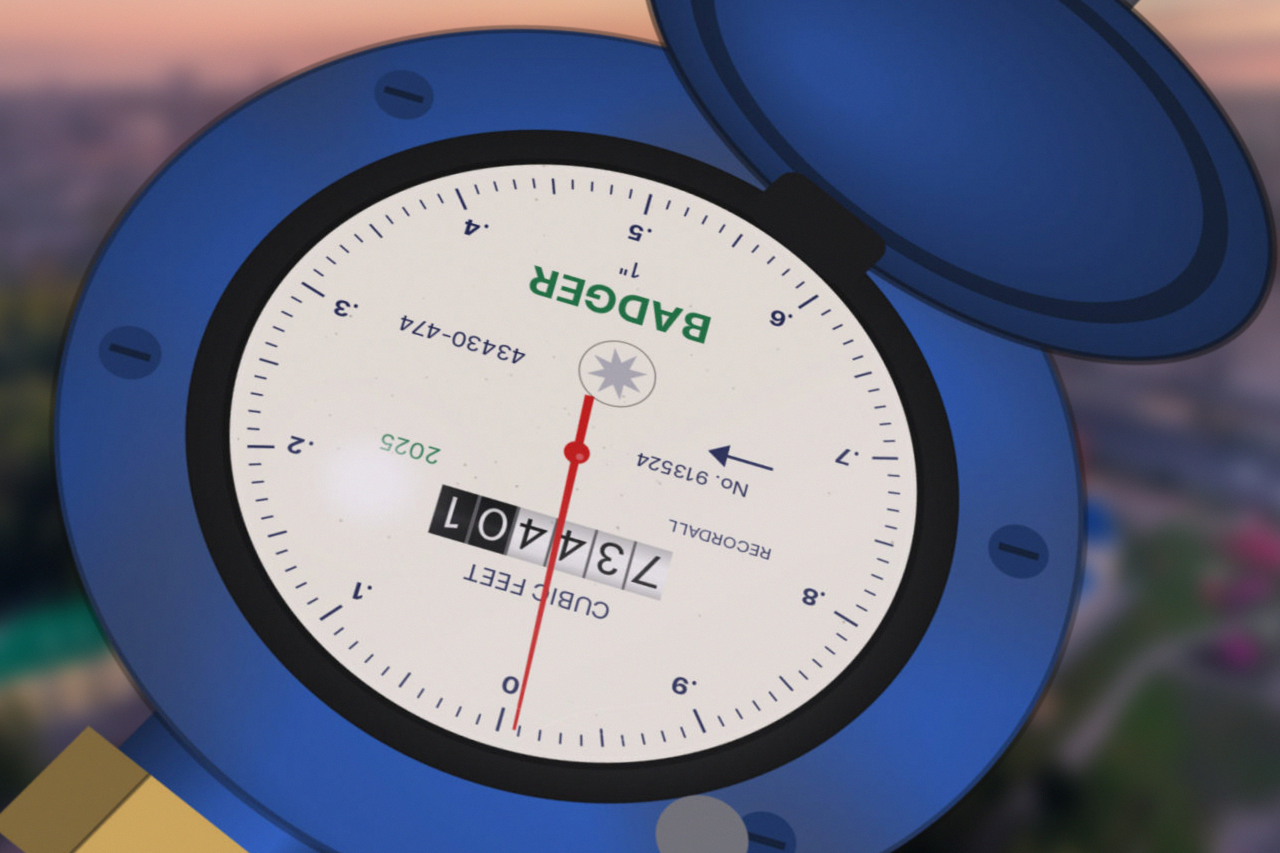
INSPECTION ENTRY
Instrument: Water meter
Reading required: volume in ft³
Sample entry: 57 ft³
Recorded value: 734400.99 ft³
